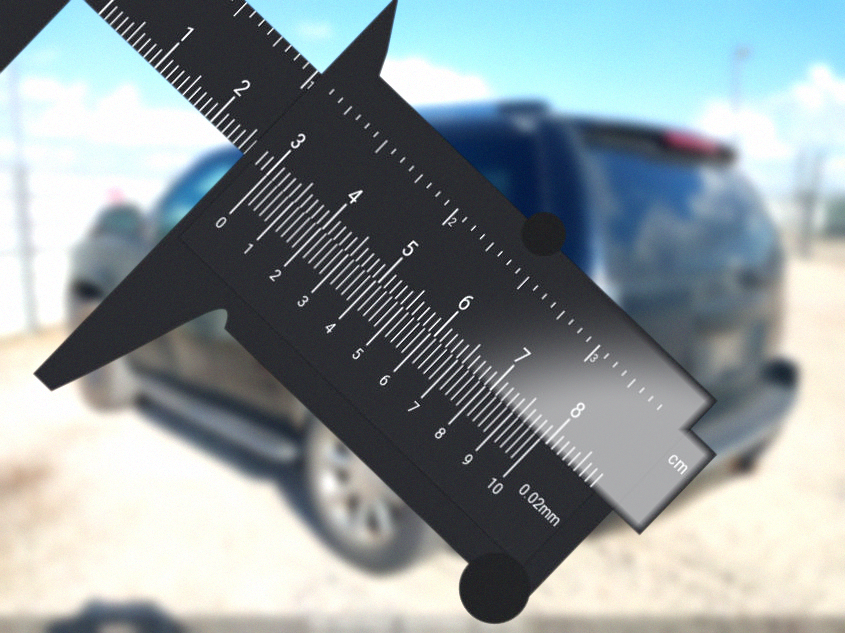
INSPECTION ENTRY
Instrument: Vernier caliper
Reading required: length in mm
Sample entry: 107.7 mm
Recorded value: 30.0 mm
